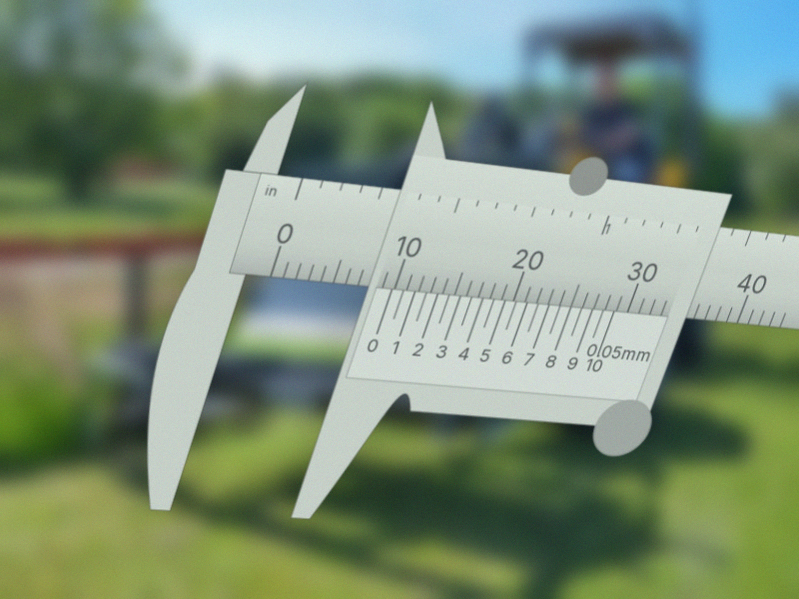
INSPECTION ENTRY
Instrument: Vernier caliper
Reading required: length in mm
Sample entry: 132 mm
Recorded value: 9.8 mm
